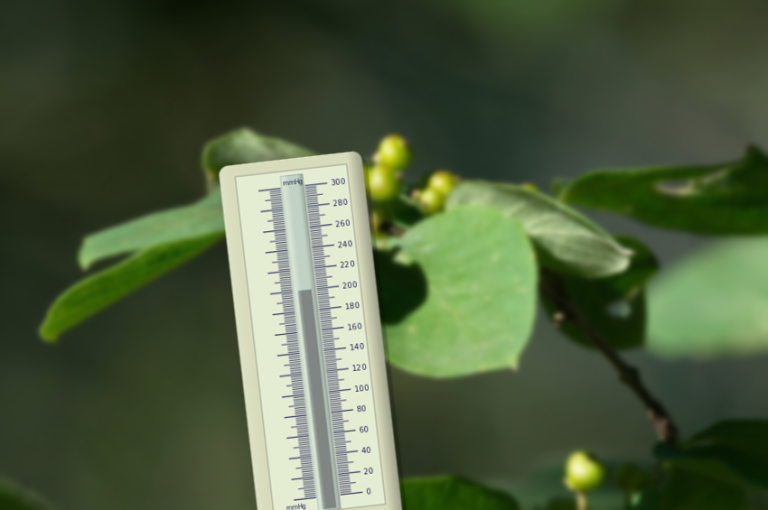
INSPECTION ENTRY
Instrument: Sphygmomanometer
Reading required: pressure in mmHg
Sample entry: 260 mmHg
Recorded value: 200 mmHg
